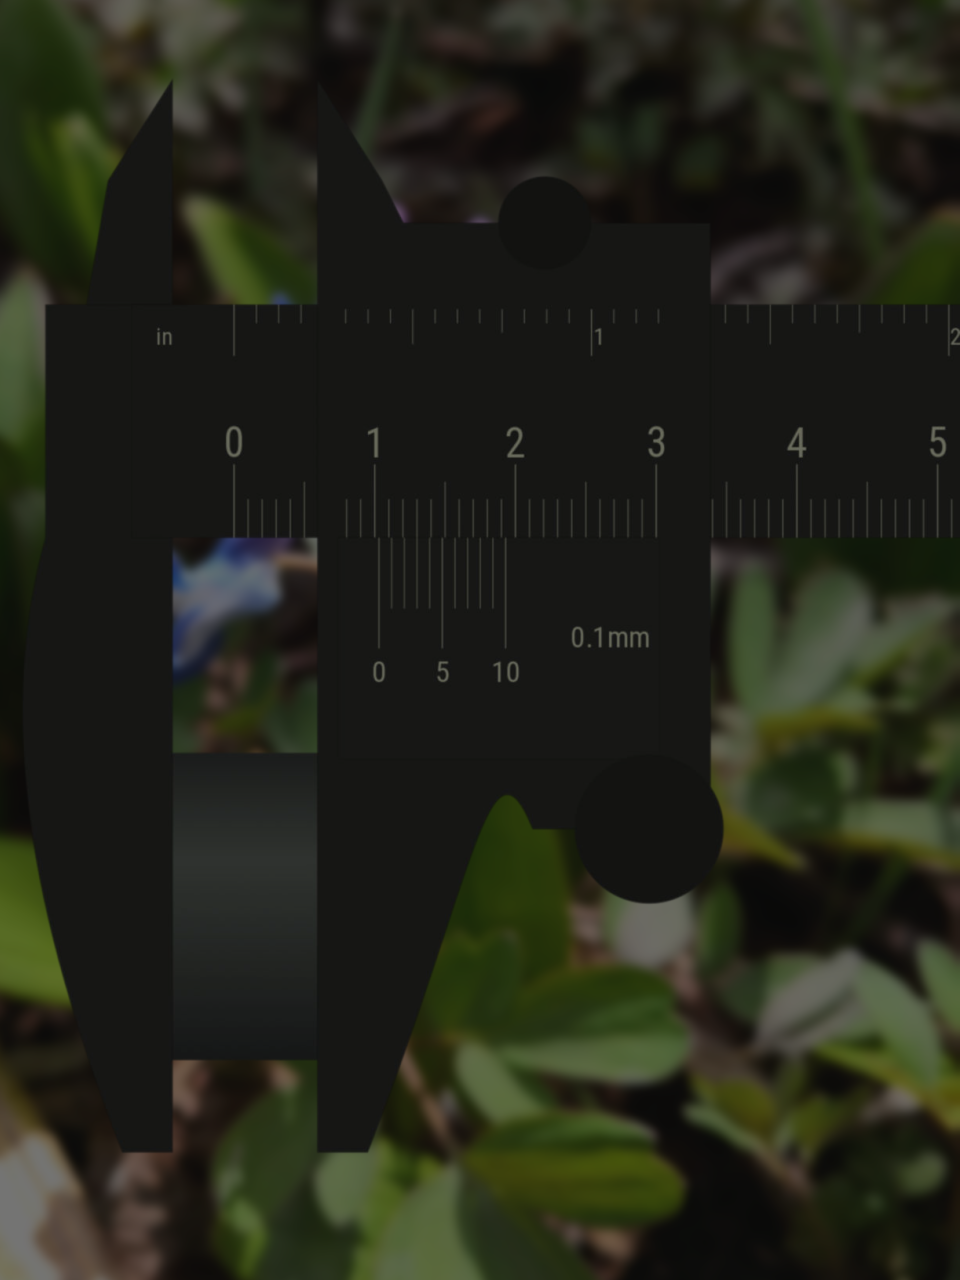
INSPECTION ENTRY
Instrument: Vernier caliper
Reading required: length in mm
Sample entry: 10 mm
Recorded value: 10.3 mm
